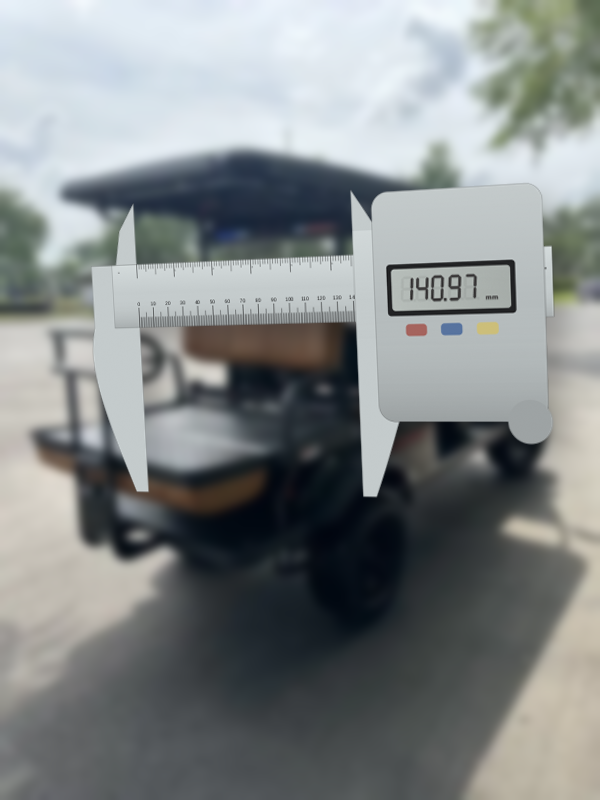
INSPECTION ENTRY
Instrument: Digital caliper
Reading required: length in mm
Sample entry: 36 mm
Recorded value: 140.97 mm
